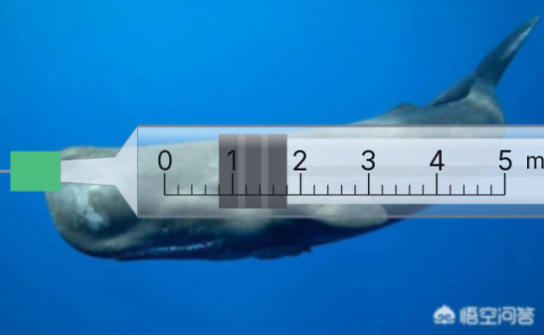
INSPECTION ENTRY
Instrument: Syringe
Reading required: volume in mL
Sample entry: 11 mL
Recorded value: 0.8 mL
